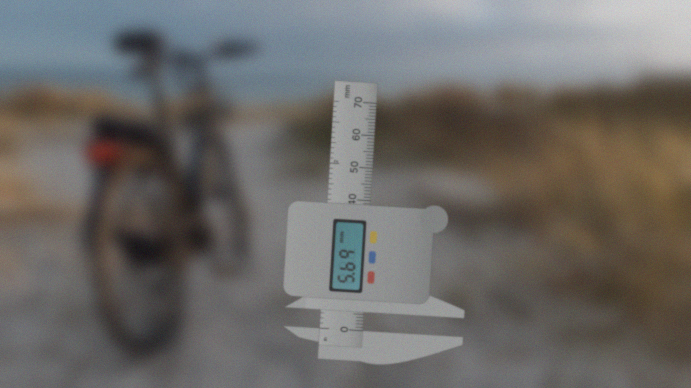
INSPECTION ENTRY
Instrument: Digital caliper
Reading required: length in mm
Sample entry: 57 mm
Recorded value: 5.69 mm
